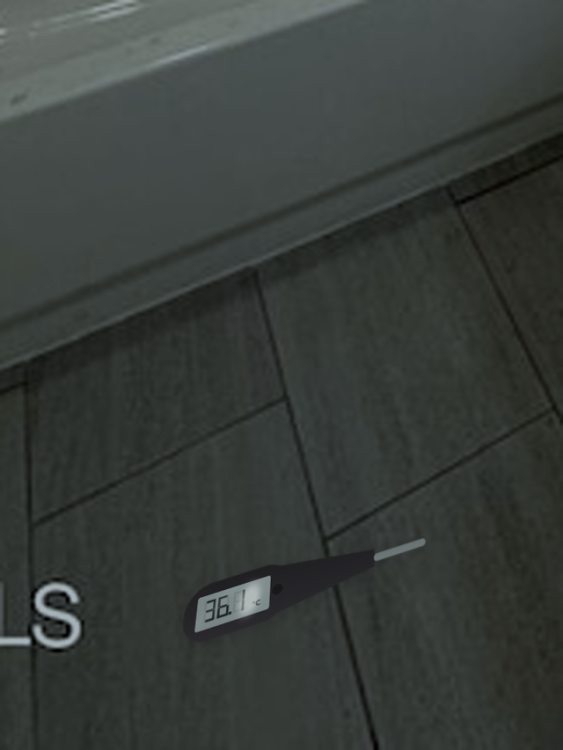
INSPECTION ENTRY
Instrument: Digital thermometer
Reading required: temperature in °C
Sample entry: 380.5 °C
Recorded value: 36.1 °C
